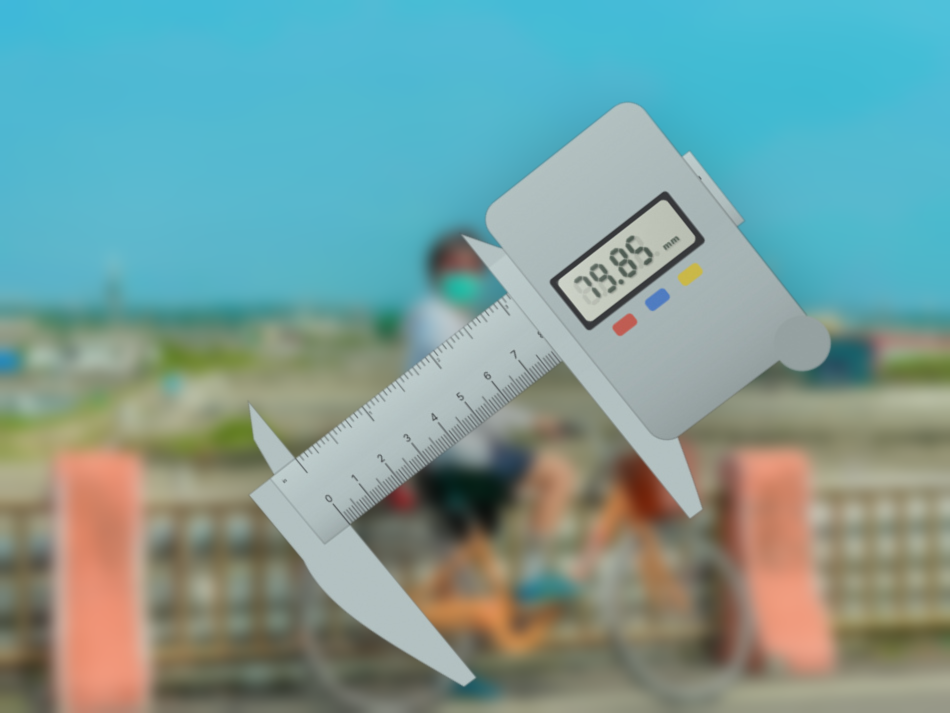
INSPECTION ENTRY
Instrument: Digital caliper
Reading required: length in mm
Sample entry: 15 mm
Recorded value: 79.85 mm
